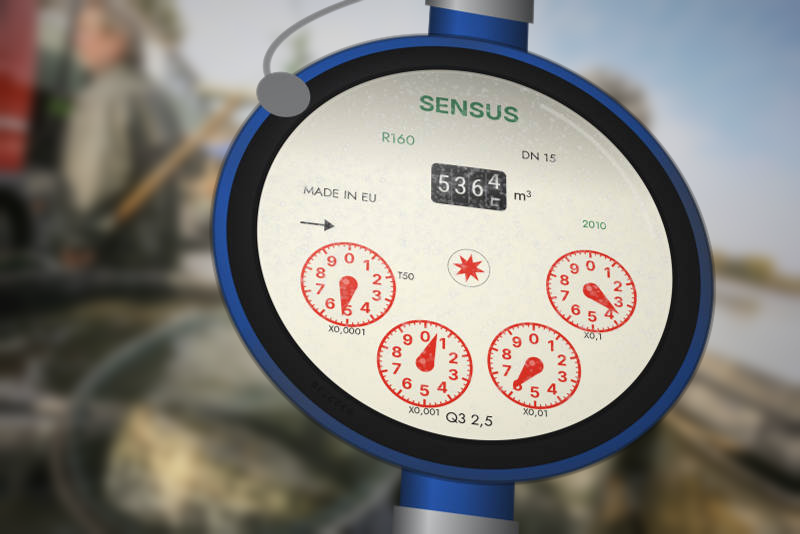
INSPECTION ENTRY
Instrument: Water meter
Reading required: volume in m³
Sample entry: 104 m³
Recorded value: 5364.3605 m³
